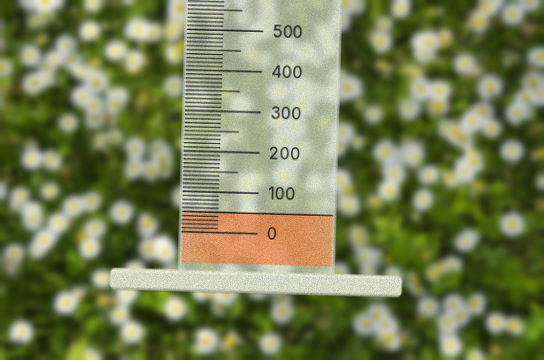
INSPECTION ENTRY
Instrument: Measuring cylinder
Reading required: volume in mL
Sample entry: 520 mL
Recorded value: 50 mL
